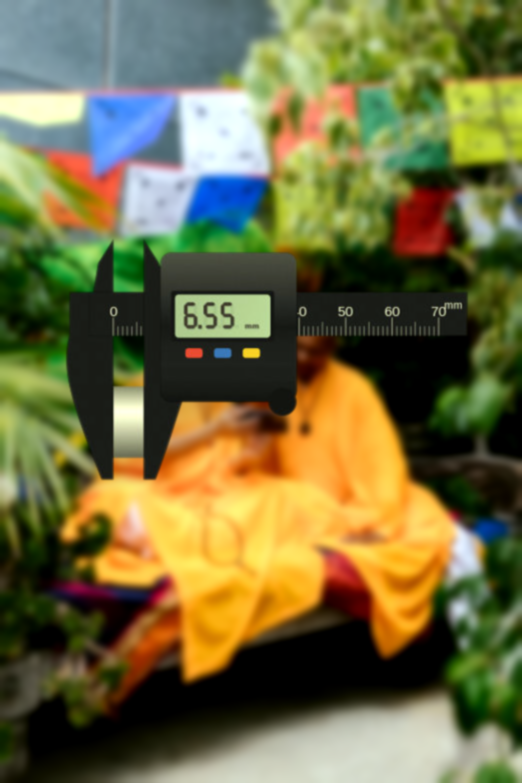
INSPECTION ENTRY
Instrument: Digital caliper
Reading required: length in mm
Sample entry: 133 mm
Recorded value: 6.55 mm
